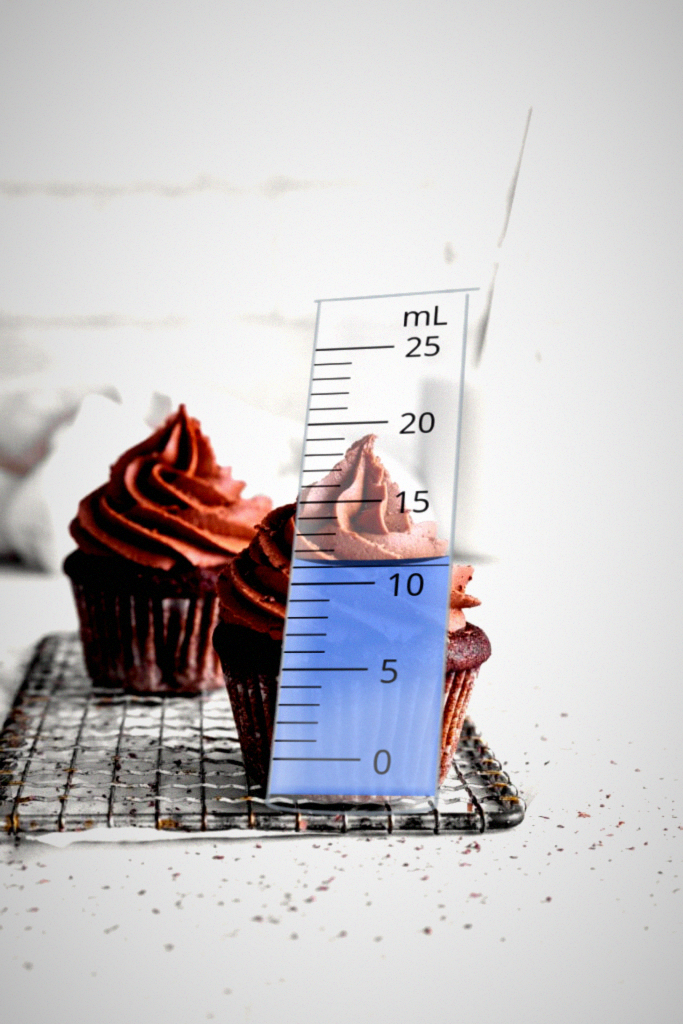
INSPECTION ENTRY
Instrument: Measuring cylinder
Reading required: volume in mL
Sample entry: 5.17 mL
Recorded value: 11 mL
